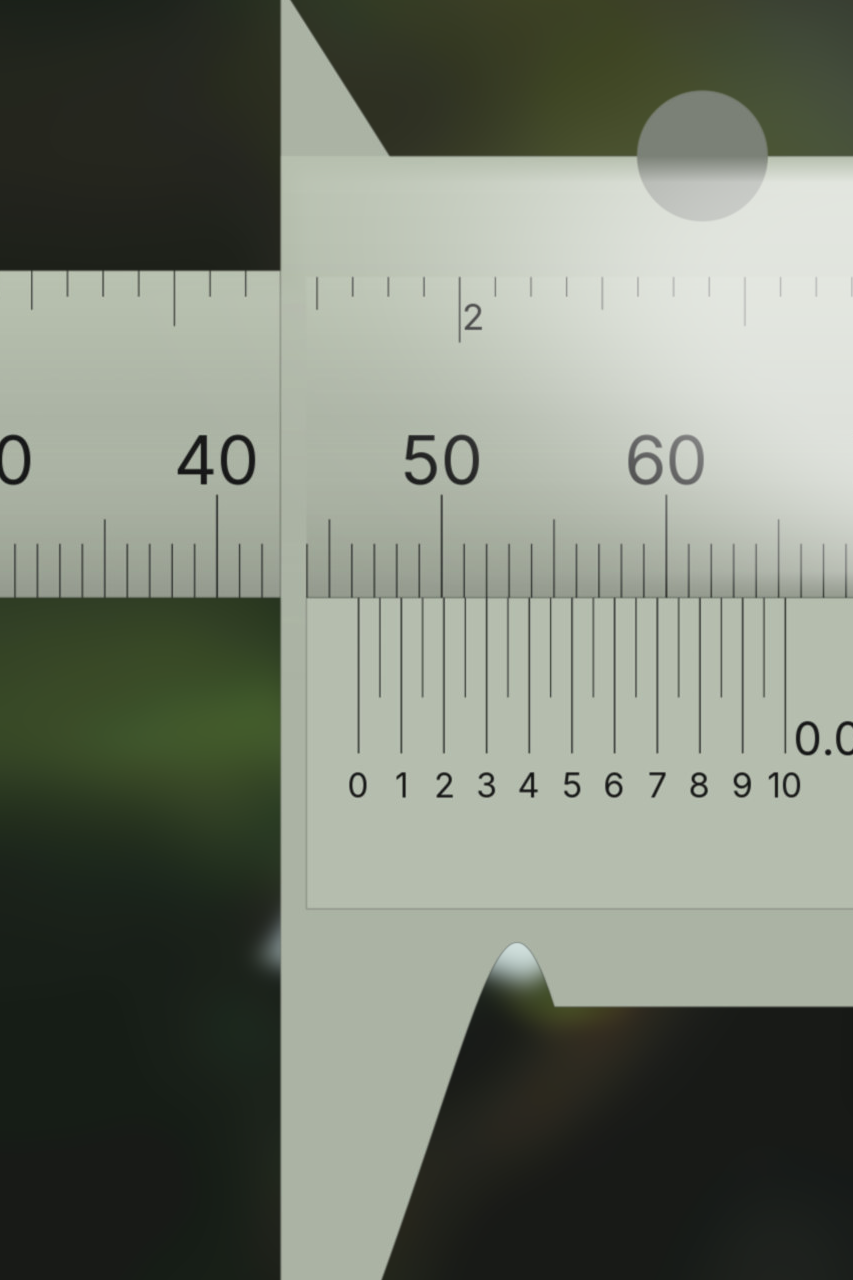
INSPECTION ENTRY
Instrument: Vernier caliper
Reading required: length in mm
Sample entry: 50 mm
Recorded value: 46.3 mm
